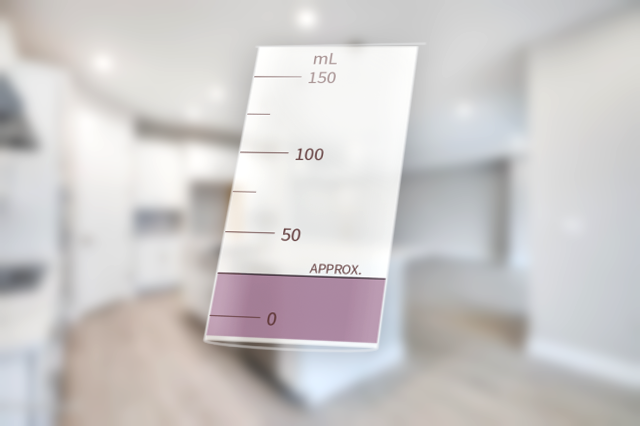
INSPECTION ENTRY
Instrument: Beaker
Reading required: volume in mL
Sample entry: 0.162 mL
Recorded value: 25 mL
